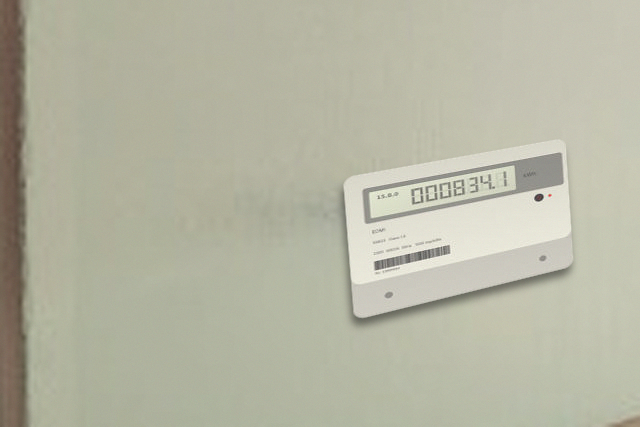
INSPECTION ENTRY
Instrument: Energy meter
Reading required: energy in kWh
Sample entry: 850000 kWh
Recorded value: 834.1 kWh
